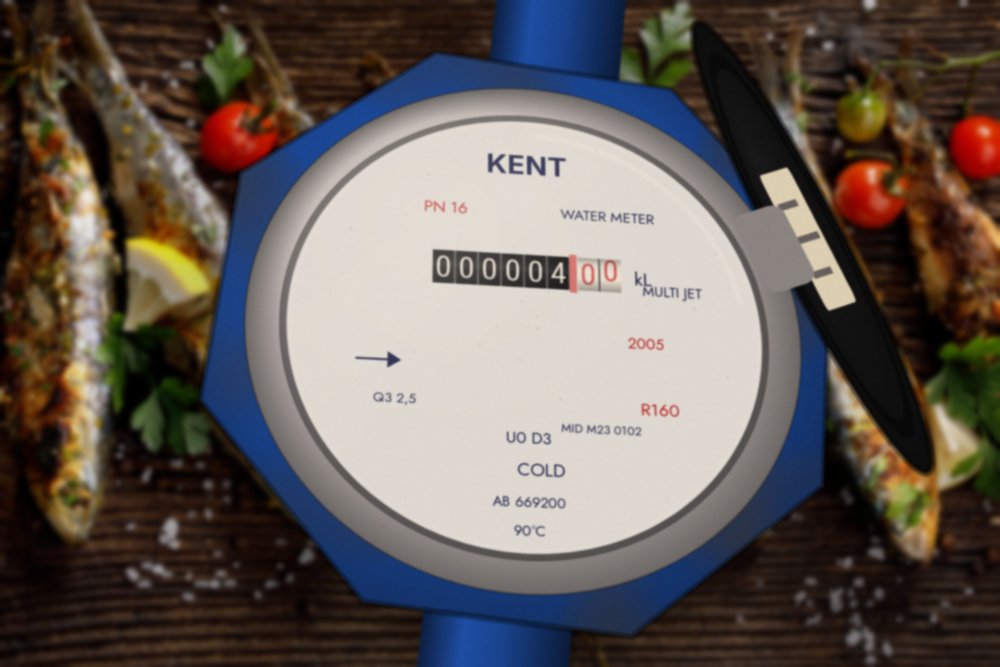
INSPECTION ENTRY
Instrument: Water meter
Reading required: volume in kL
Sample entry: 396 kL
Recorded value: 4.00 kL
